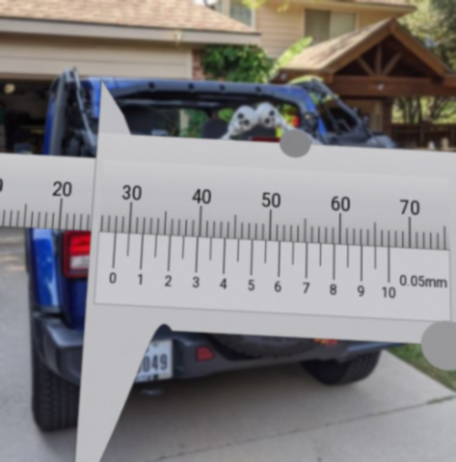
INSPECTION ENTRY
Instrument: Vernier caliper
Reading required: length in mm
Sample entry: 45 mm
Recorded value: 28.0 mm
